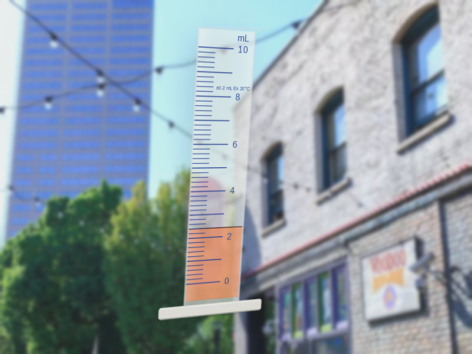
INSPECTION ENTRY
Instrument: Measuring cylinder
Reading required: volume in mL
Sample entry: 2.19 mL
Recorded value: 2.4 mL
